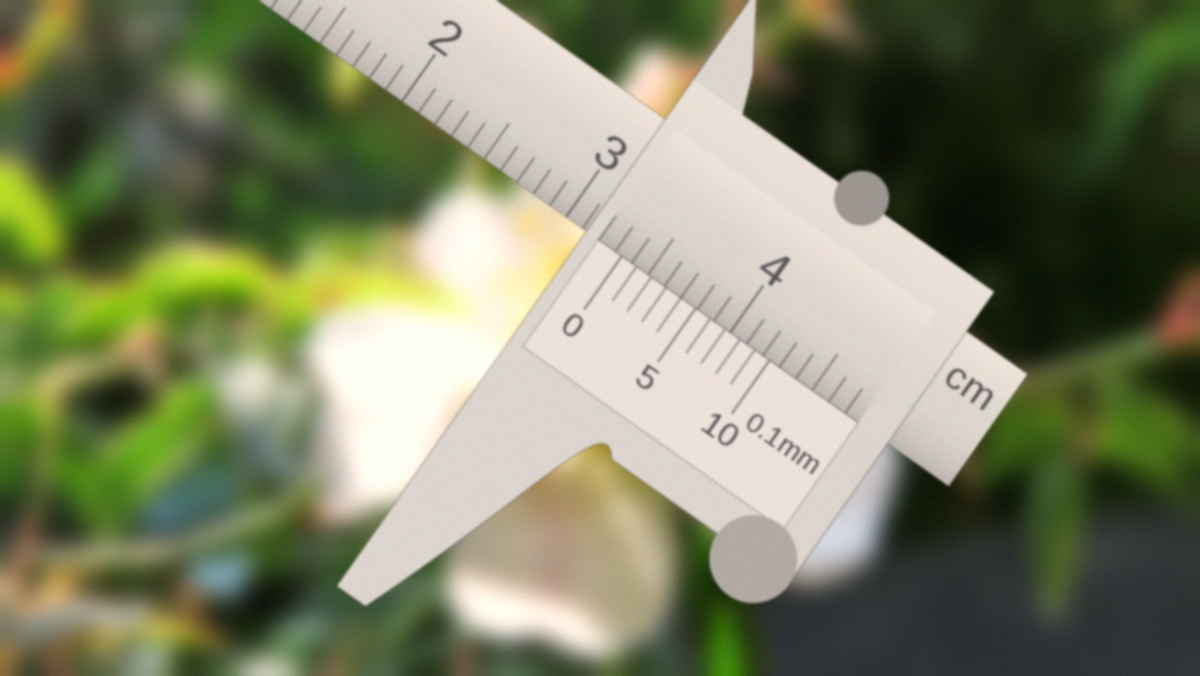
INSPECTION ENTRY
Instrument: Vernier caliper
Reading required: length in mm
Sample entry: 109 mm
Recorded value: 33.4 mm
